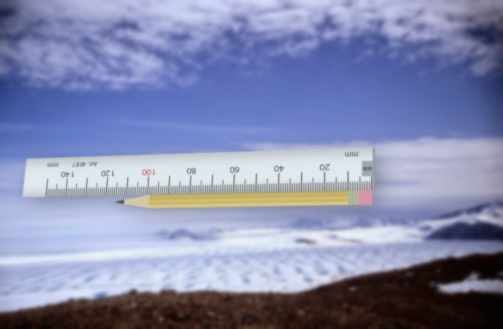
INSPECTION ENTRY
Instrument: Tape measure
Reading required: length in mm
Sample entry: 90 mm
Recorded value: 115 mm
